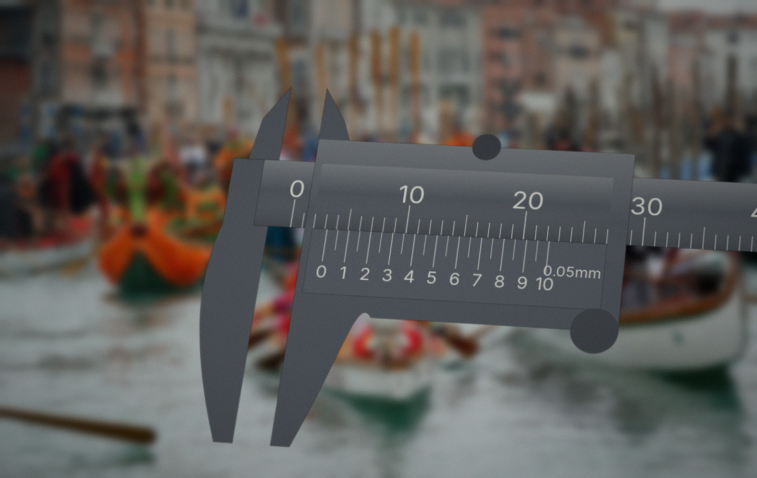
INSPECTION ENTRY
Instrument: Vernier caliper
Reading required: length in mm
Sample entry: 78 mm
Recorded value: 3.2 mm
